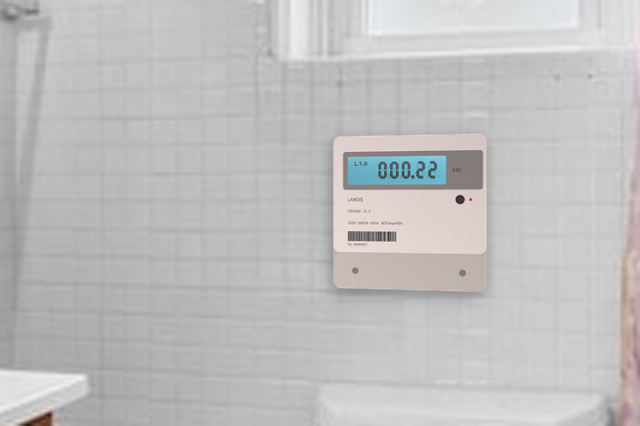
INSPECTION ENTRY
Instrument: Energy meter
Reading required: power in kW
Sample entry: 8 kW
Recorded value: 0.22 kW
